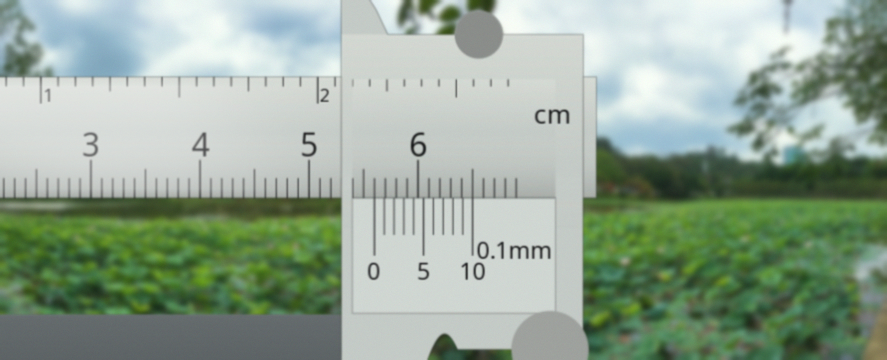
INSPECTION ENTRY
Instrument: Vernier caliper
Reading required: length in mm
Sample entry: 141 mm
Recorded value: 56.0 mm
